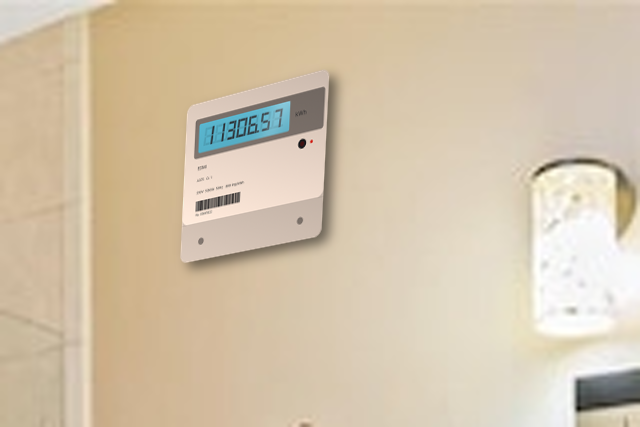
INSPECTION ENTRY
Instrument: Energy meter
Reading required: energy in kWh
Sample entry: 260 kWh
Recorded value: 11306.57 kWh
